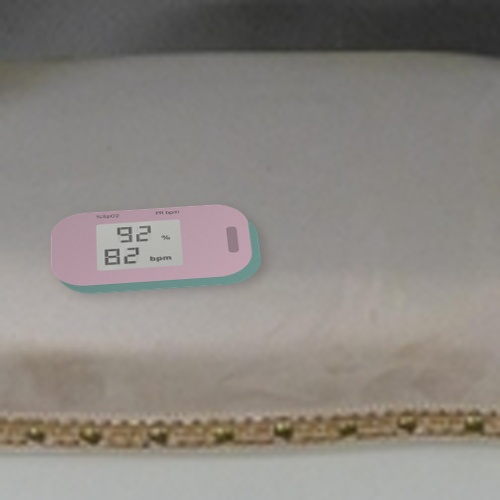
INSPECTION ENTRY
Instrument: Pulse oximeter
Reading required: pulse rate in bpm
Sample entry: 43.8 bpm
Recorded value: 82 bpm
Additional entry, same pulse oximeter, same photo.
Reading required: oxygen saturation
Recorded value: 92 %
